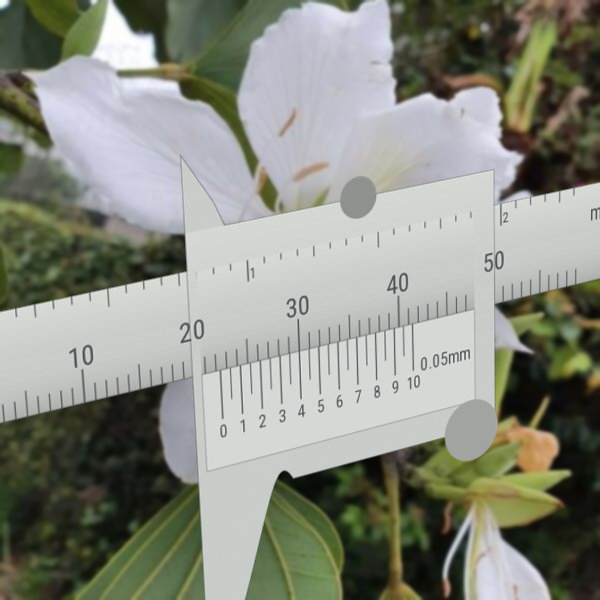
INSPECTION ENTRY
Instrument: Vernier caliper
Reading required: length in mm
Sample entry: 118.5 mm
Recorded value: 22.4 mm
